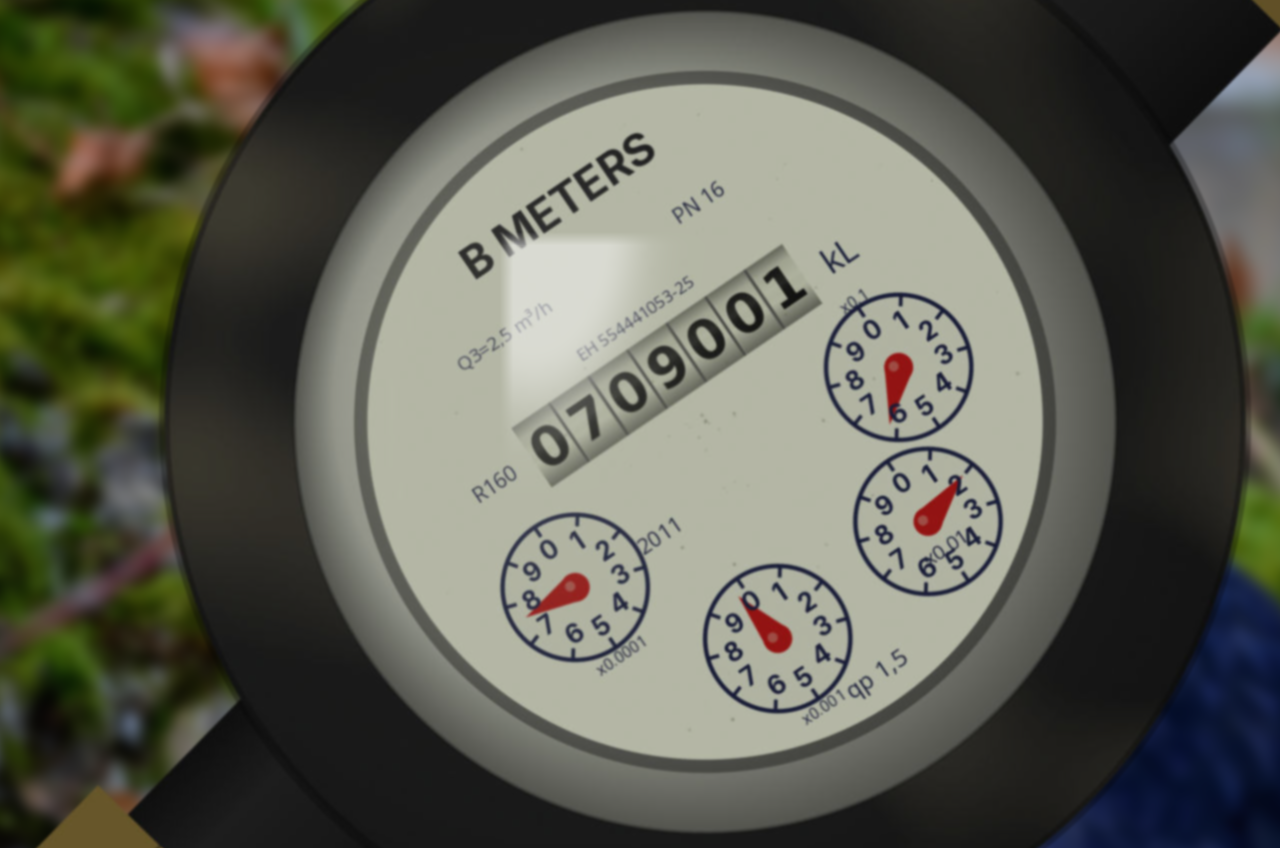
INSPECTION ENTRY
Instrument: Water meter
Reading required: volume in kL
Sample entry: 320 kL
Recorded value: 709001.6197 kL
